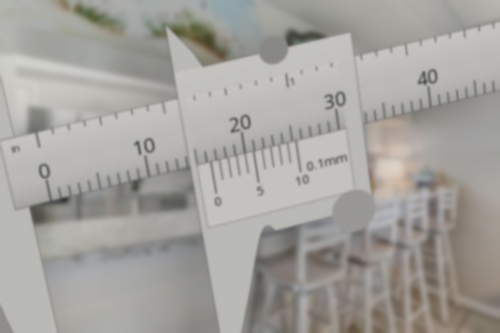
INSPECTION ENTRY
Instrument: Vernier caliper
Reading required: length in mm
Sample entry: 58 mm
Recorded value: 16.4 mm
